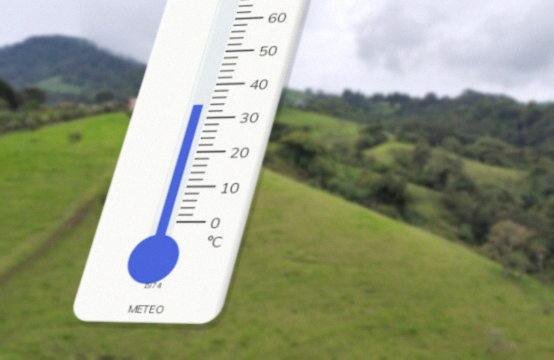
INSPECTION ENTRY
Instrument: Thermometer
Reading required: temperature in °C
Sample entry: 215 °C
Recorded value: 34 °C
